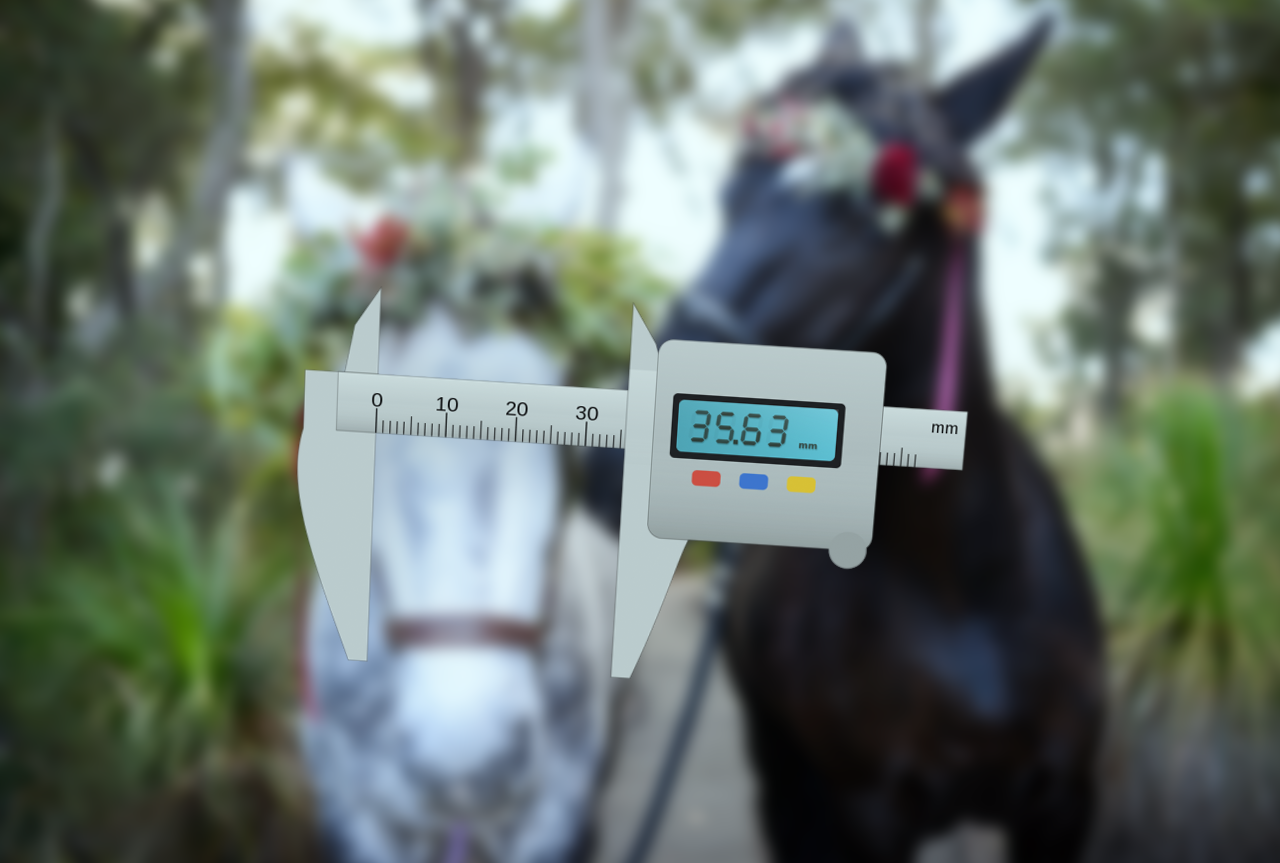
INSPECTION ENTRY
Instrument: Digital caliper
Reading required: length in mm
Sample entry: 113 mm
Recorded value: 35.63 mm
